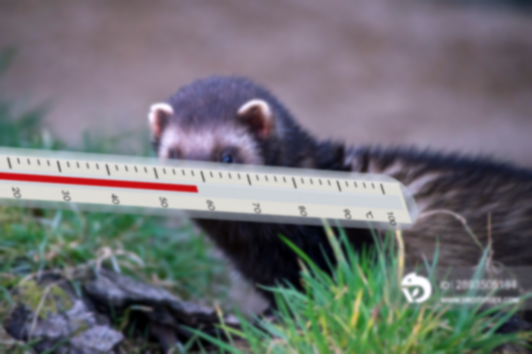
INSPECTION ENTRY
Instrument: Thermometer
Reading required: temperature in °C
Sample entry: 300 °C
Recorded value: 58 °C
